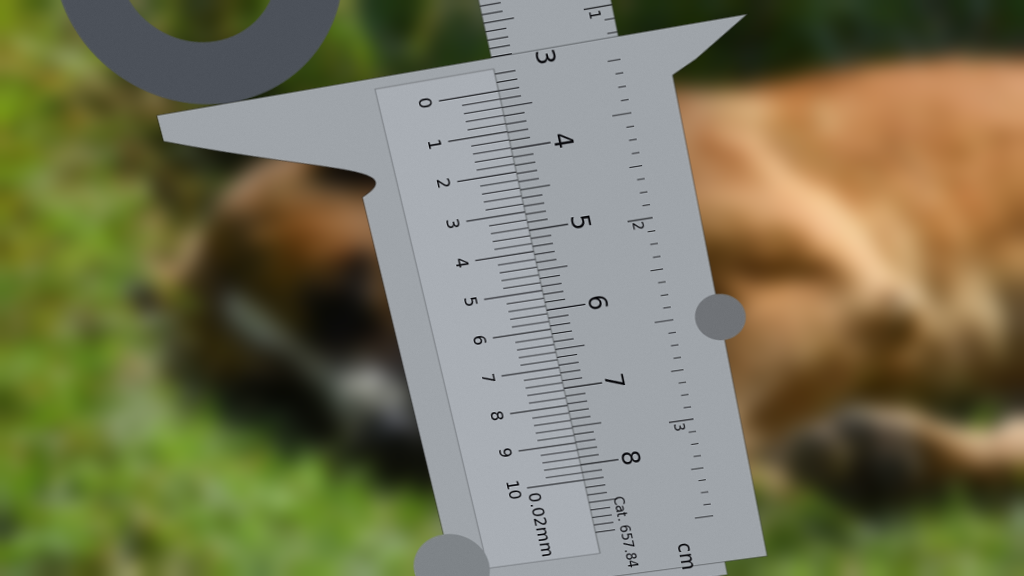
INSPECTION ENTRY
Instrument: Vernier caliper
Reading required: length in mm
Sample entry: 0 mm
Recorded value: 33.0 mm
